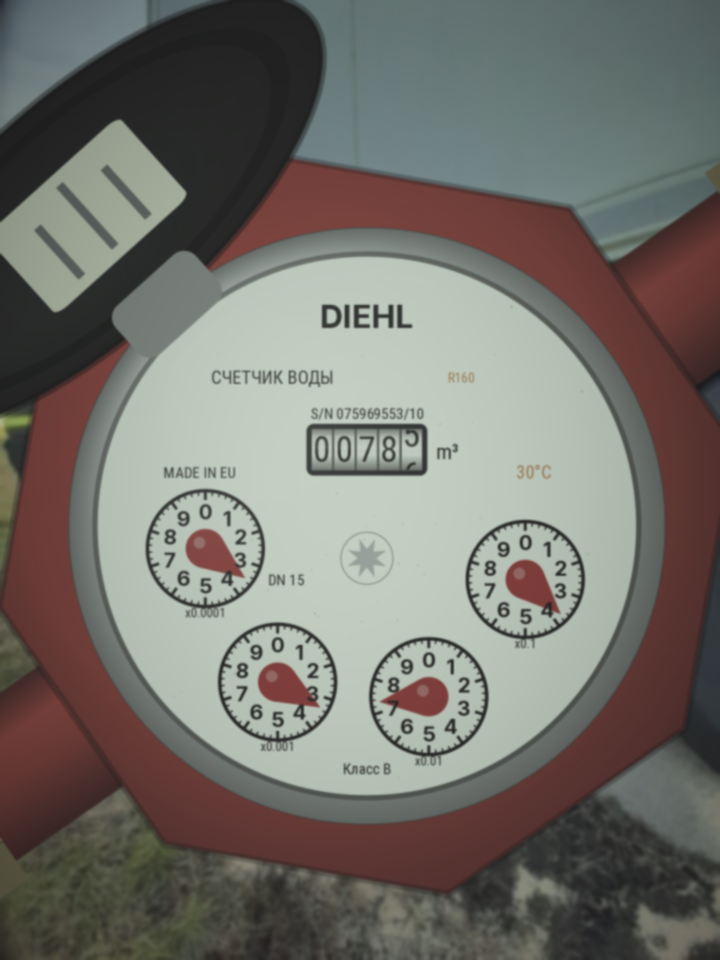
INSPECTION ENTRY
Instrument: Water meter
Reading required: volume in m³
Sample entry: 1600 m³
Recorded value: 785.3733 m³
